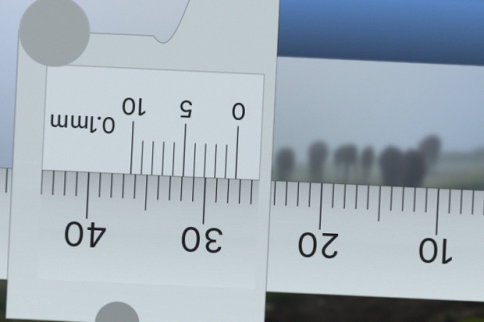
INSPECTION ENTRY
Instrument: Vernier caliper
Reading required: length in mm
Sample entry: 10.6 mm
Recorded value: 27.4 mm
